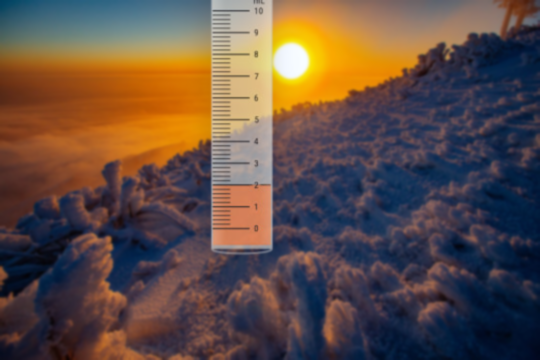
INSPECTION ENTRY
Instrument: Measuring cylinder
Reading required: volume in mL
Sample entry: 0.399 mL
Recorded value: 2 mL
